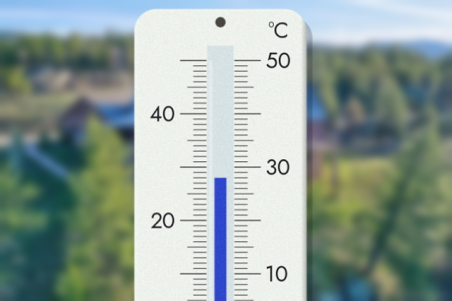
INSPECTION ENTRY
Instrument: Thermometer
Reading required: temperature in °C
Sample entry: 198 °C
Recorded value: 28 °C
